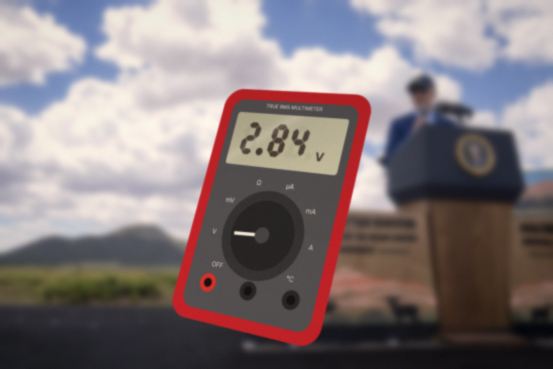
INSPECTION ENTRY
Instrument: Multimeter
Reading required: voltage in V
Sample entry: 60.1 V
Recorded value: 2.84 V
